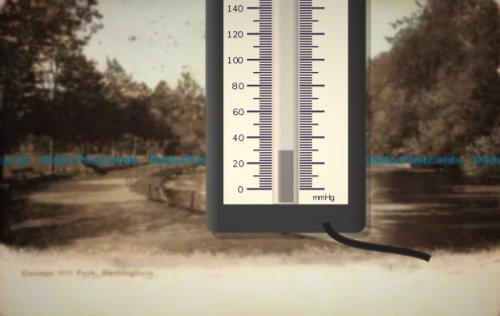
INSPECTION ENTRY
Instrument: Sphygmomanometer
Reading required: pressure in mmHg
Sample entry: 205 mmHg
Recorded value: 30 mmHg
